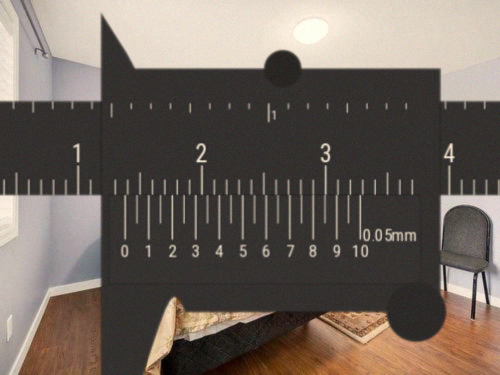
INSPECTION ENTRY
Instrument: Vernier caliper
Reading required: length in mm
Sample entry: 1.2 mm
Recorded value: 13.8 mm
